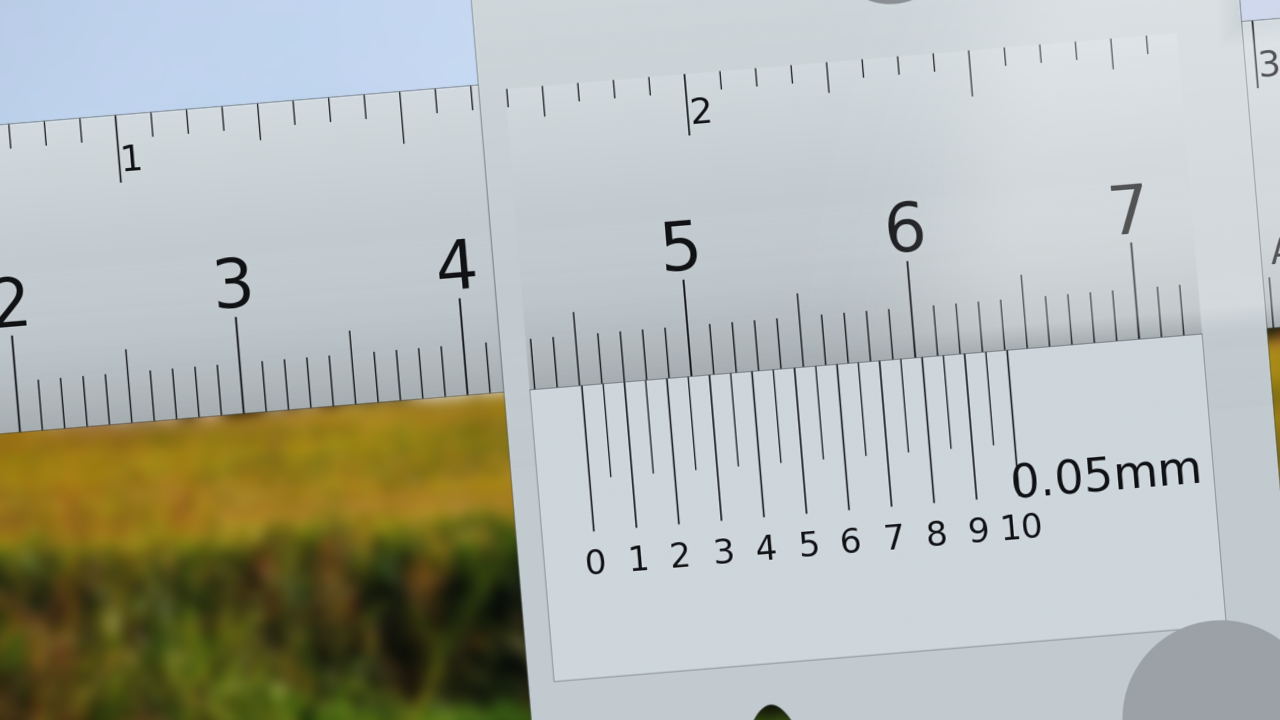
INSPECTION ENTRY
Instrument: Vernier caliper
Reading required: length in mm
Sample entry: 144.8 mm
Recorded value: 45.1 mm
